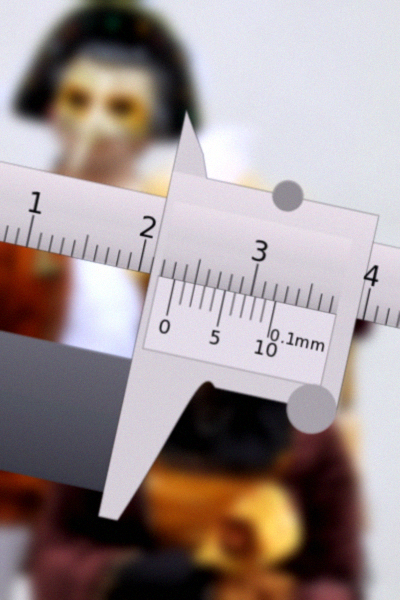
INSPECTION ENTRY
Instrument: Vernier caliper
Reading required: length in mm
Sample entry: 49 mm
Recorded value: 23.2 mm
